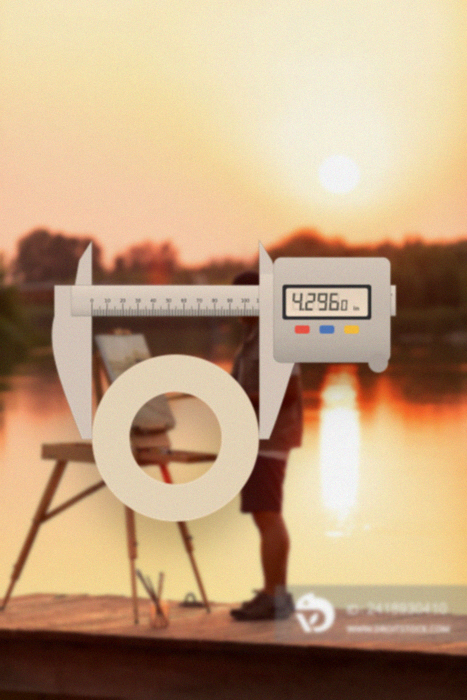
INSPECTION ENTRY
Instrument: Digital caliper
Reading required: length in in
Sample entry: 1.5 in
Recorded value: 4.2960 in
